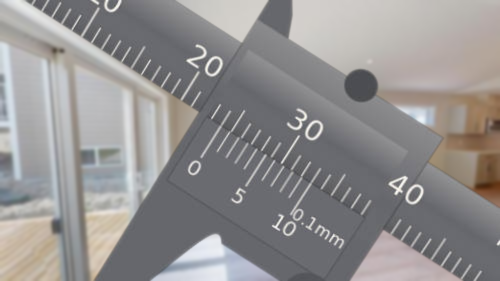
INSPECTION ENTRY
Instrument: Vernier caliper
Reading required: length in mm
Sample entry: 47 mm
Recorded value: 24.0 mm
